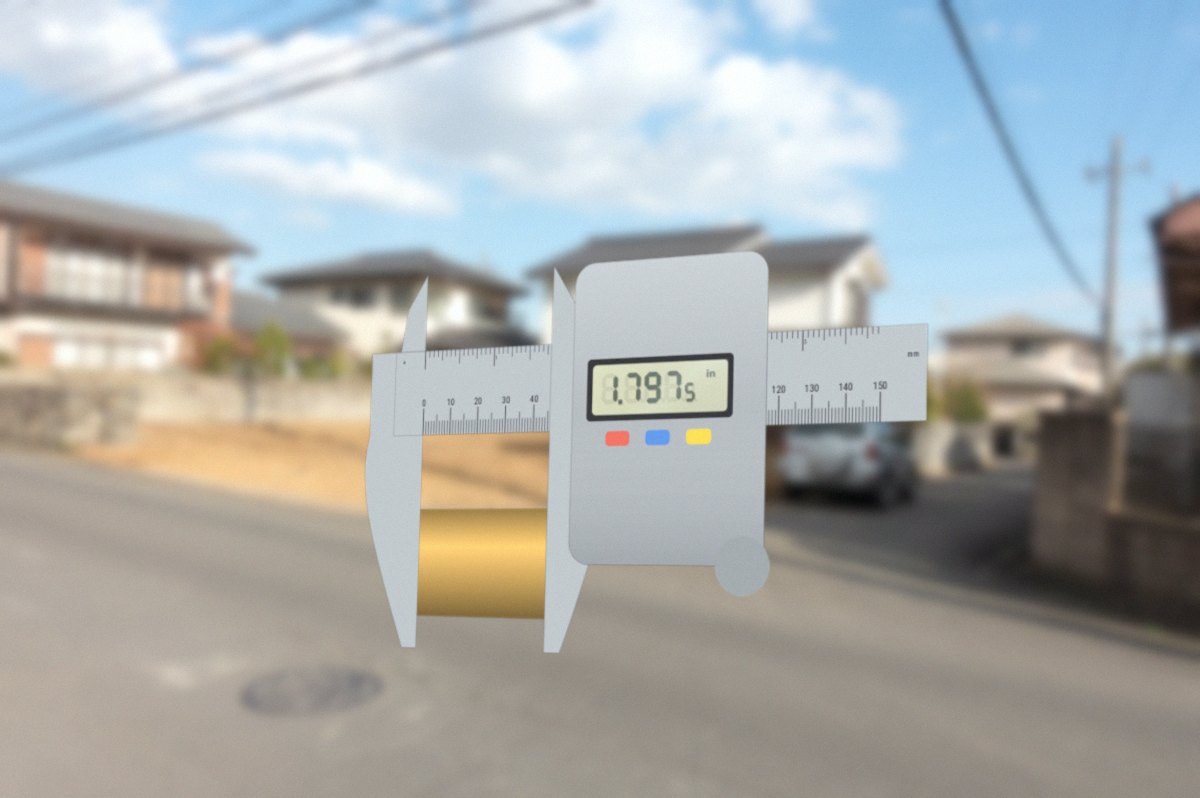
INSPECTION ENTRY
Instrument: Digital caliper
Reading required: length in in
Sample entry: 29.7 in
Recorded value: 1.7975 in
